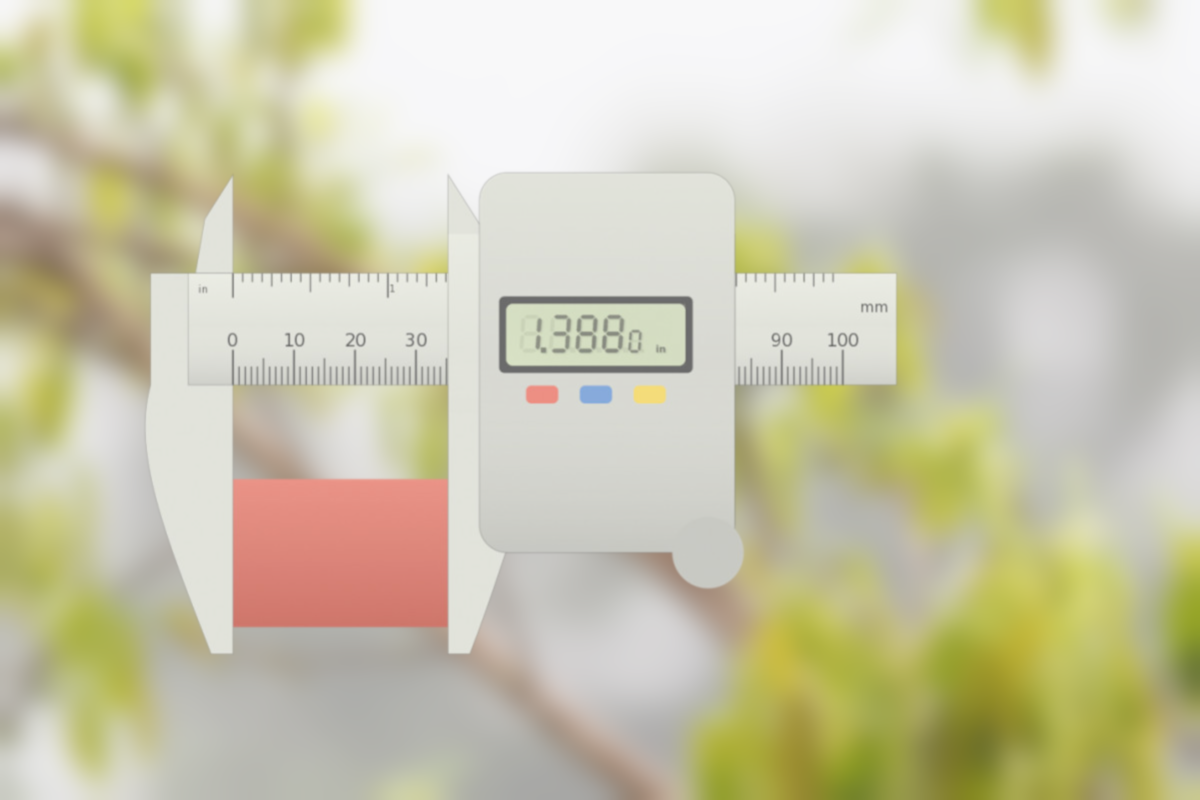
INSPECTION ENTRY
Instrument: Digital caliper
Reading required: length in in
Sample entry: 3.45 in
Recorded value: 1.3880 in
